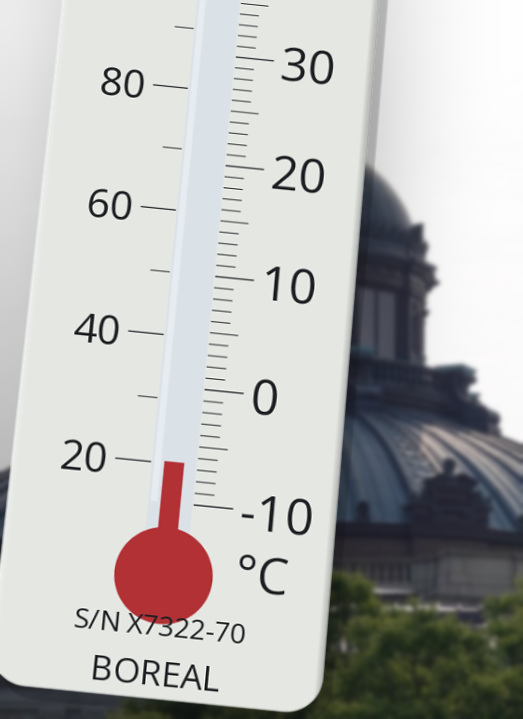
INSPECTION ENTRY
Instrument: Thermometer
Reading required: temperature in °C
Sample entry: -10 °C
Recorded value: -6.5 °C
